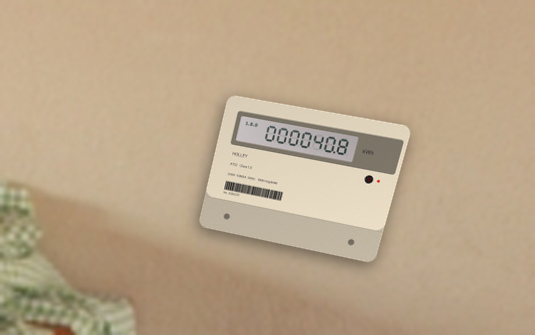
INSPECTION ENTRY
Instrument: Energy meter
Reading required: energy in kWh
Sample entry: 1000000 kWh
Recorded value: 40.8 kWh
